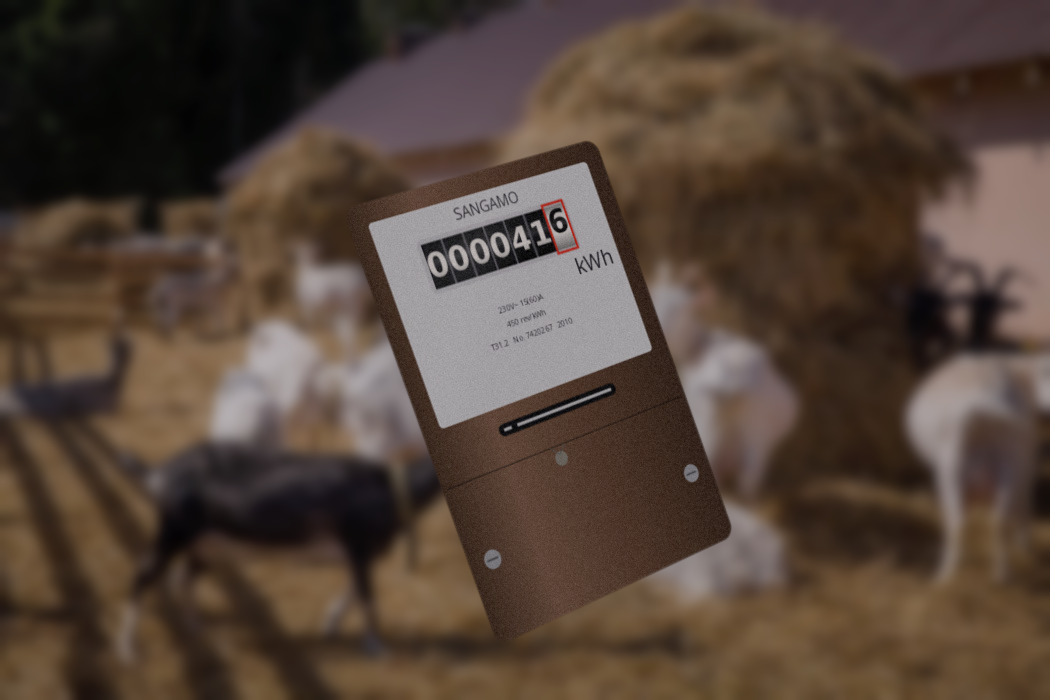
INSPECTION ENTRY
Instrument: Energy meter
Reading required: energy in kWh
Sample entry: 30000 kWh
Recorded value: 41.6 kWh
